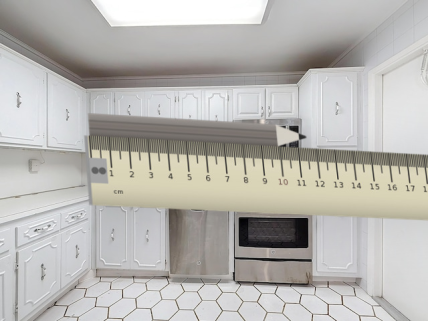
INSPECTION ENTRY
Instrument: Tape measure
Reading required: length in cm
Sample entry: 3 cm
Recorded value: 11.5 cm
